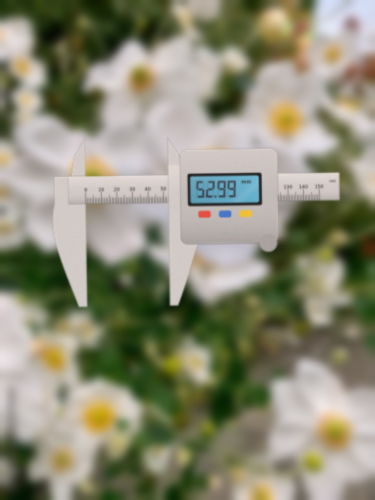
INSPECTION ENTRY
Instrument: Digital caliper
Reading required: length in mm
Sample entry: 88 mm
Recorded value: 52.99 mm
